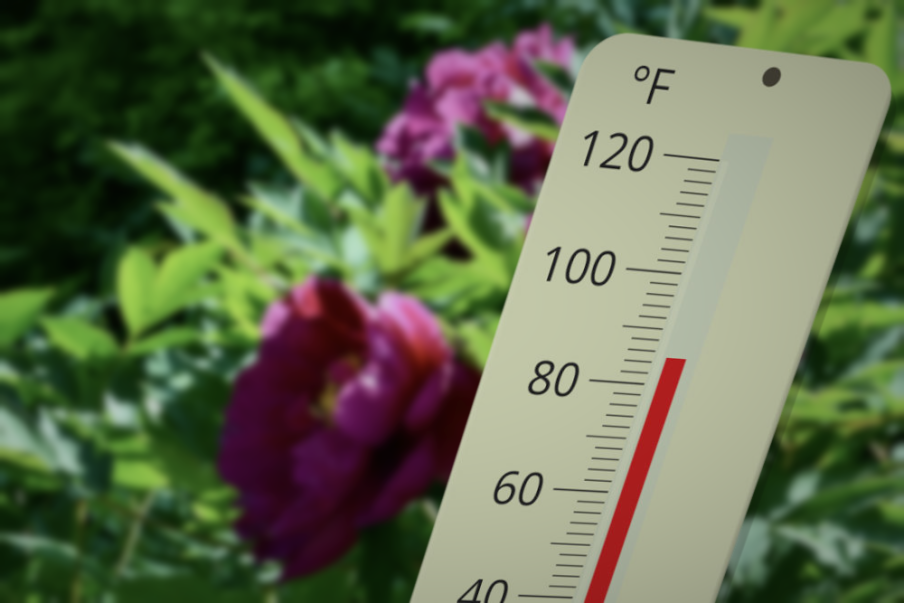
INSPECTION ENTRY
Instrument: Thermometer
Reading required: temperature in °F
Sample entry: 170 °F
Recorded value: 85 °F
